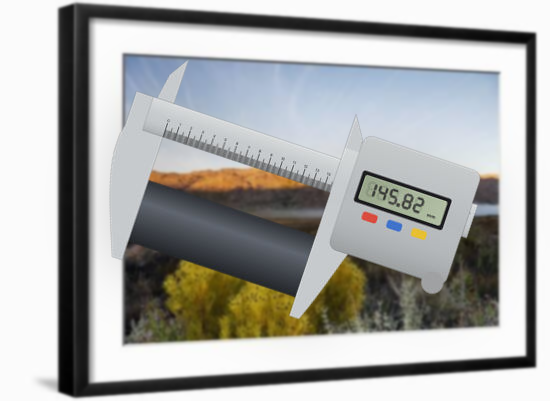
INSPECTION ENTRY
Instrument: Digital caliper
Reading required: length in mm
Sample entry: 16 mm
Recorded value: 145.82 mm
